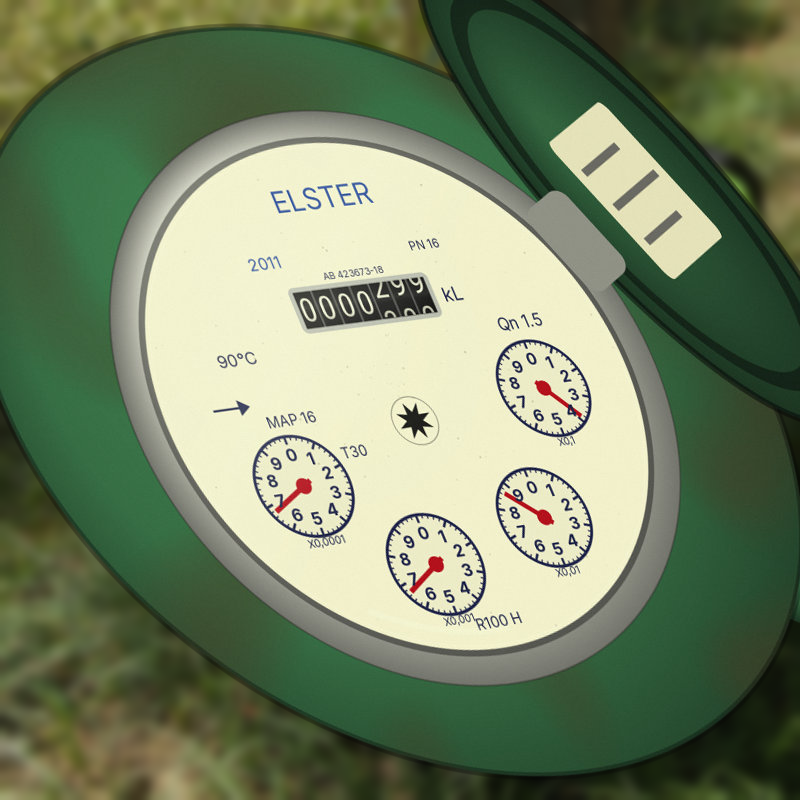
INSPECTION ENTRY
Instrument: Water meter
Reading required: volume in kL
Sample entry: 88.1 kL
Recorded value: 299.3866 kL
